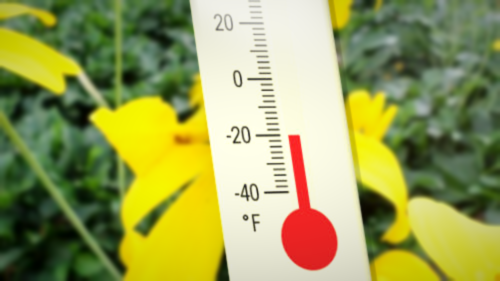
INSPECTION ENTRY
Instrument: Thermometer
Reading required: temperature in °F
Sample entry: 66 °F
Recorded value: -20 °F
